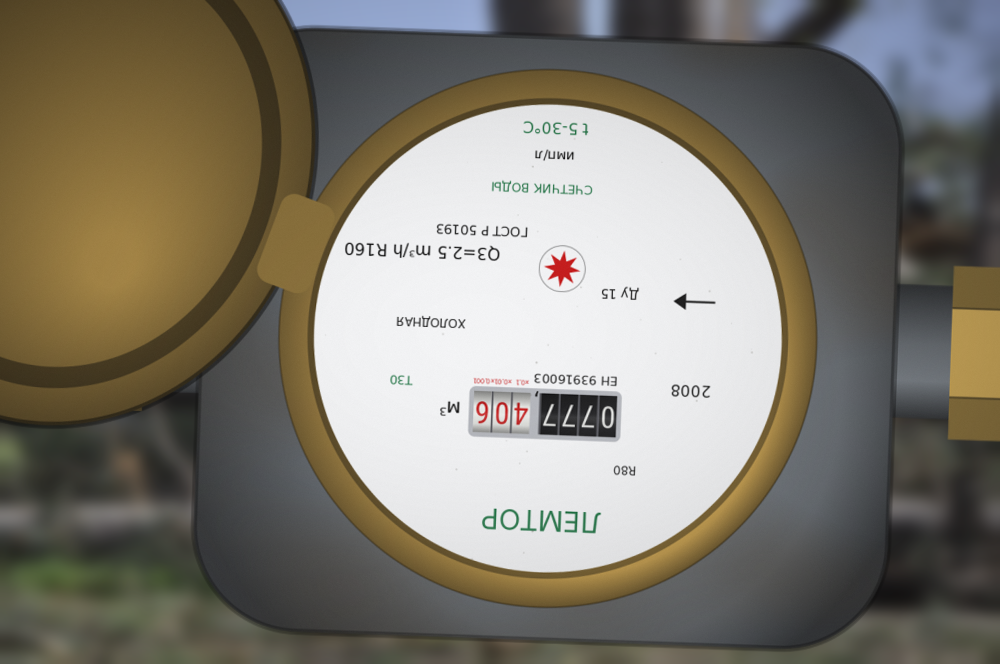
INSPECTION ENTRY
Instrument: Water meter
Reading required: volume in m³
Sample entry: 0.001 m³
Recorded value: 777.406 m³
